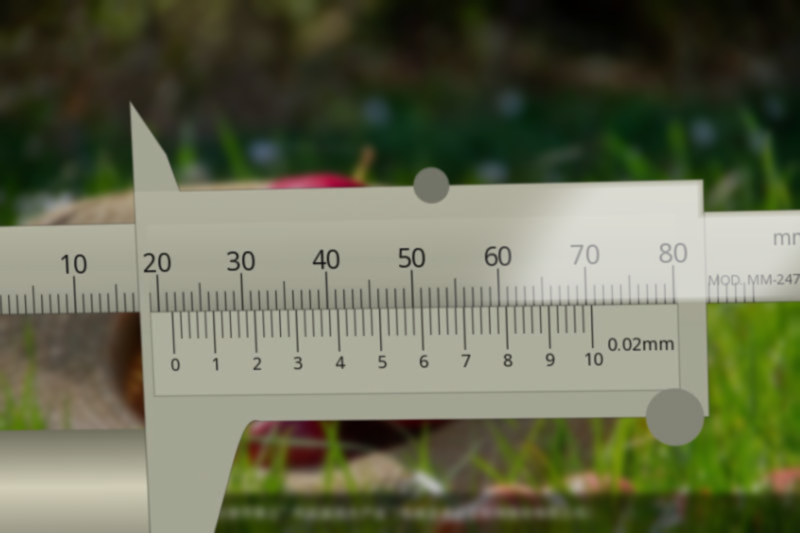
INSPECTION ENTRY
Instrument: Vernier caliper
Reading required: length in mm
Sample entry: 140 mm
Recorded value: 21.6 mm
